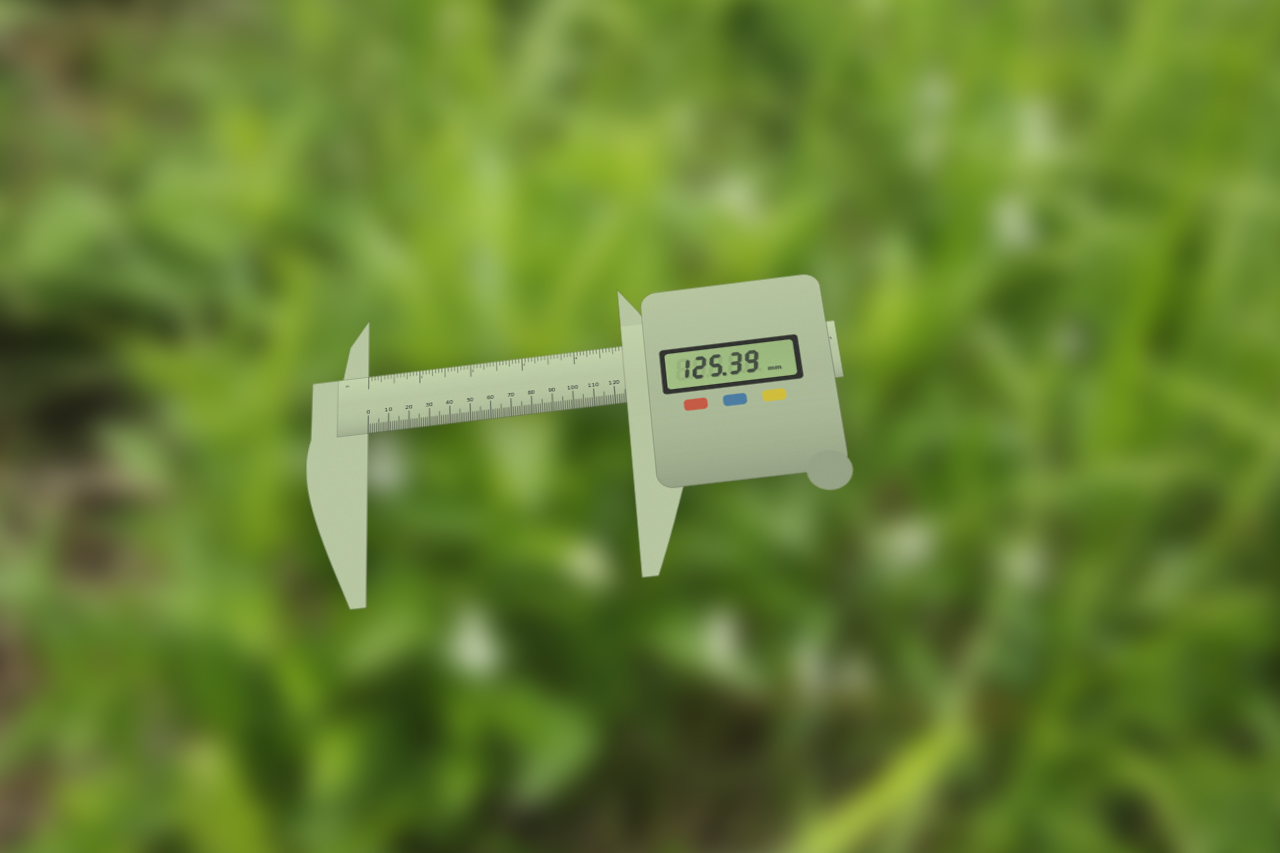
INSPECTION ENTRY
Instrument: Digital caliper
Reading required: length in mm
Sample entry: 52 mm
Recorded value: 125.39 mm
